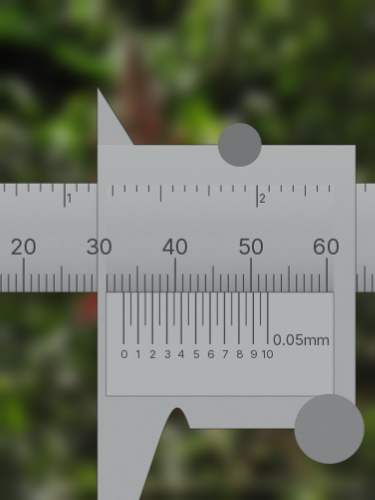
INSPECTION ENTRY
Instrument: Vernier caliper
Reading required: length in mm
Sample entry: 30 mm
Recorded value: 33.2 mm
